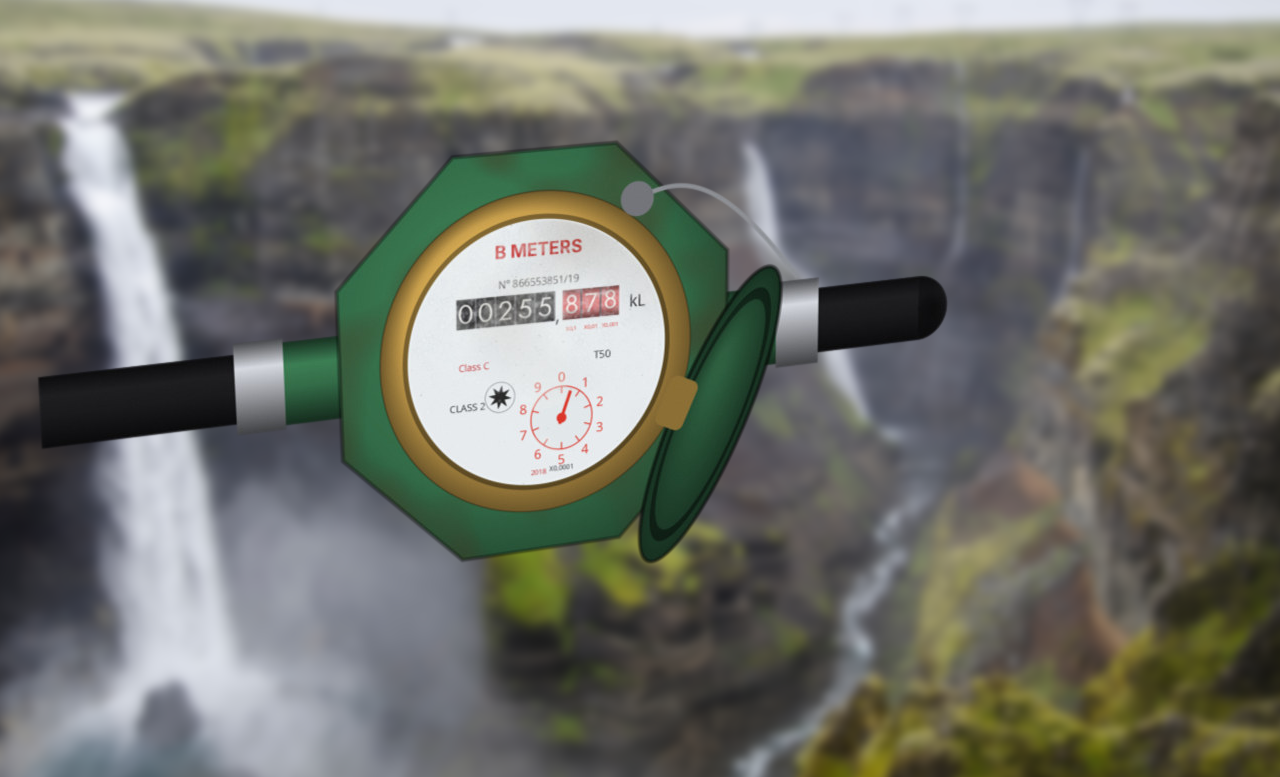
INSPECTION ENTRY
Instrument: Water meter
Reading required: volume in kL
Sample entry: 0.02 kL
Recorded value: 255.8780 kL
